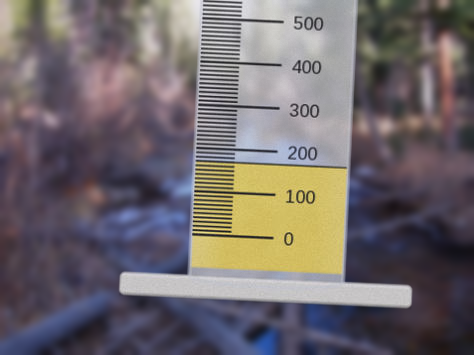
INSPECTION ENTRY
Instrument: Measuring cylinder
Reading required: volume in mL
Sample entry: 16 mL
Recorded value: 170 mL
